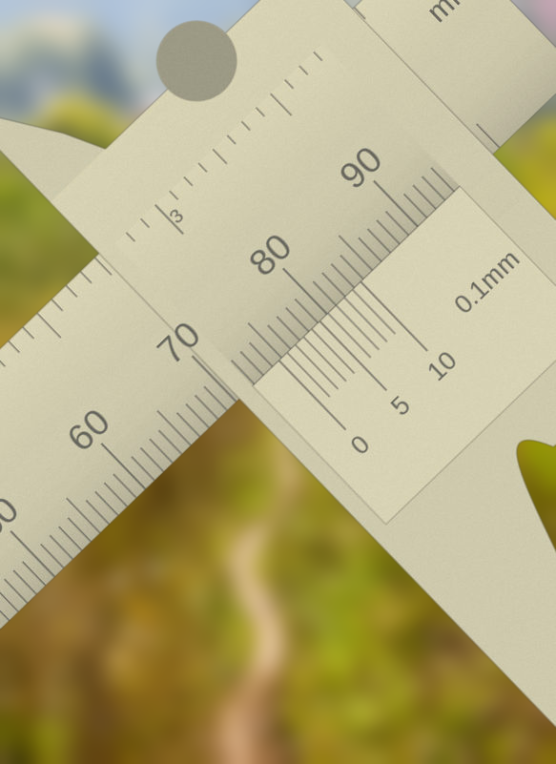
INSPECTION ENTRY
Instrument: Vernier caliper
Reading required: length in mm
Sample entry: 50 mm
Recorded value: 74.7 mm
